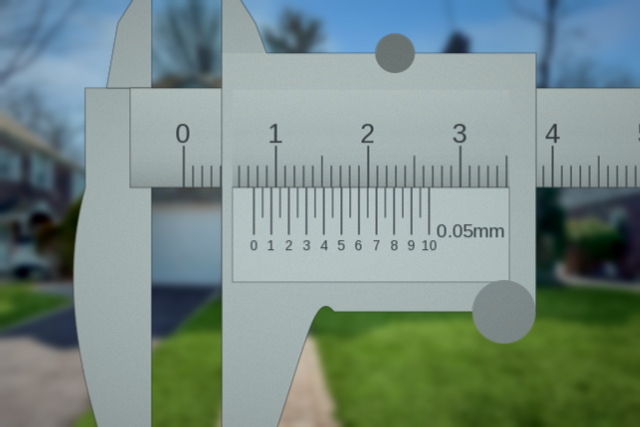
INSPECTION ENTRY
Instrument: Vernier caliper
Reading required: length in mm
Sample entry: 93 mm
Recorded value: 7.6 mm
